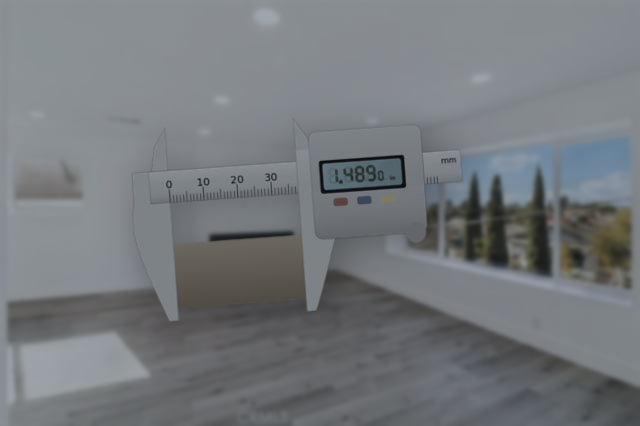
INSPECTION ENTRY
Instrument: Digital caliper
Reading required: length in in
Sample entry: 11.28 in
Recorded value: 1.4890 in
